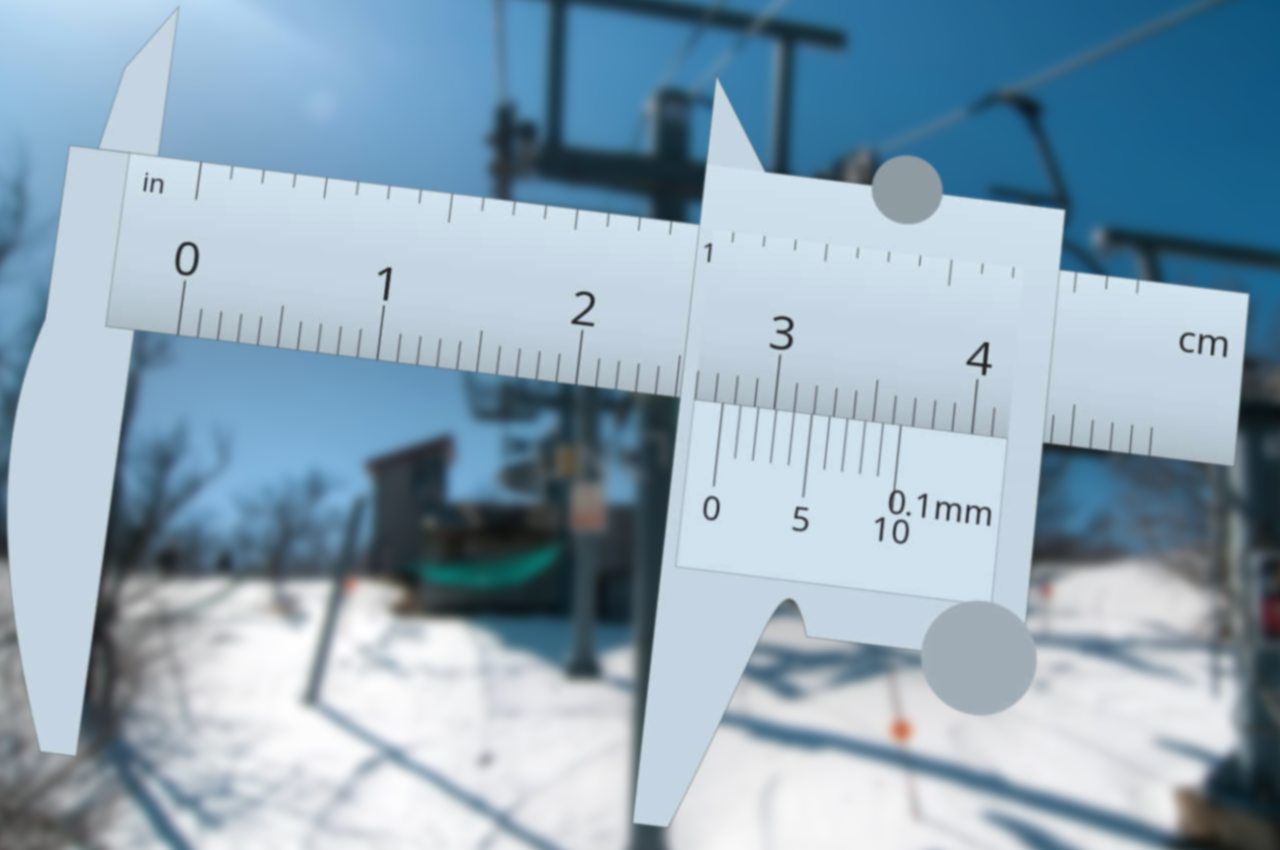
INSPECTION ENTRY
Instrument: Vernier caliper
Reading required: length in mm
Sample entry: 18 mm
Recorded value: 27.4 mm
